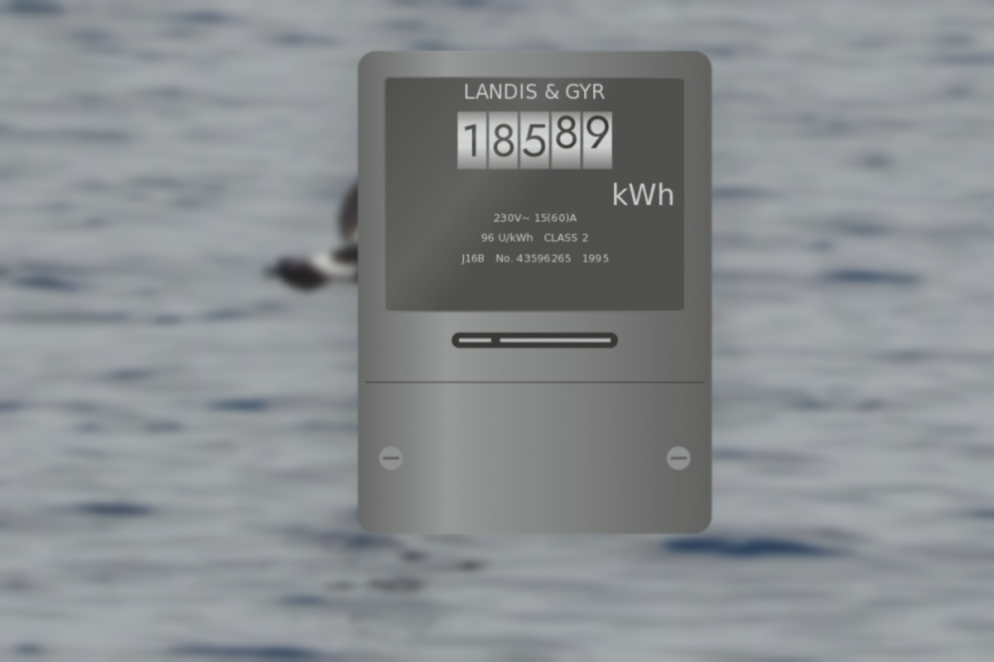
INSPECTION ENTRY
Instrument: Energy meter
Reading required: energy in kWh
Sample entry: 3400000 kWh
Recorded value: 18589 kWh
